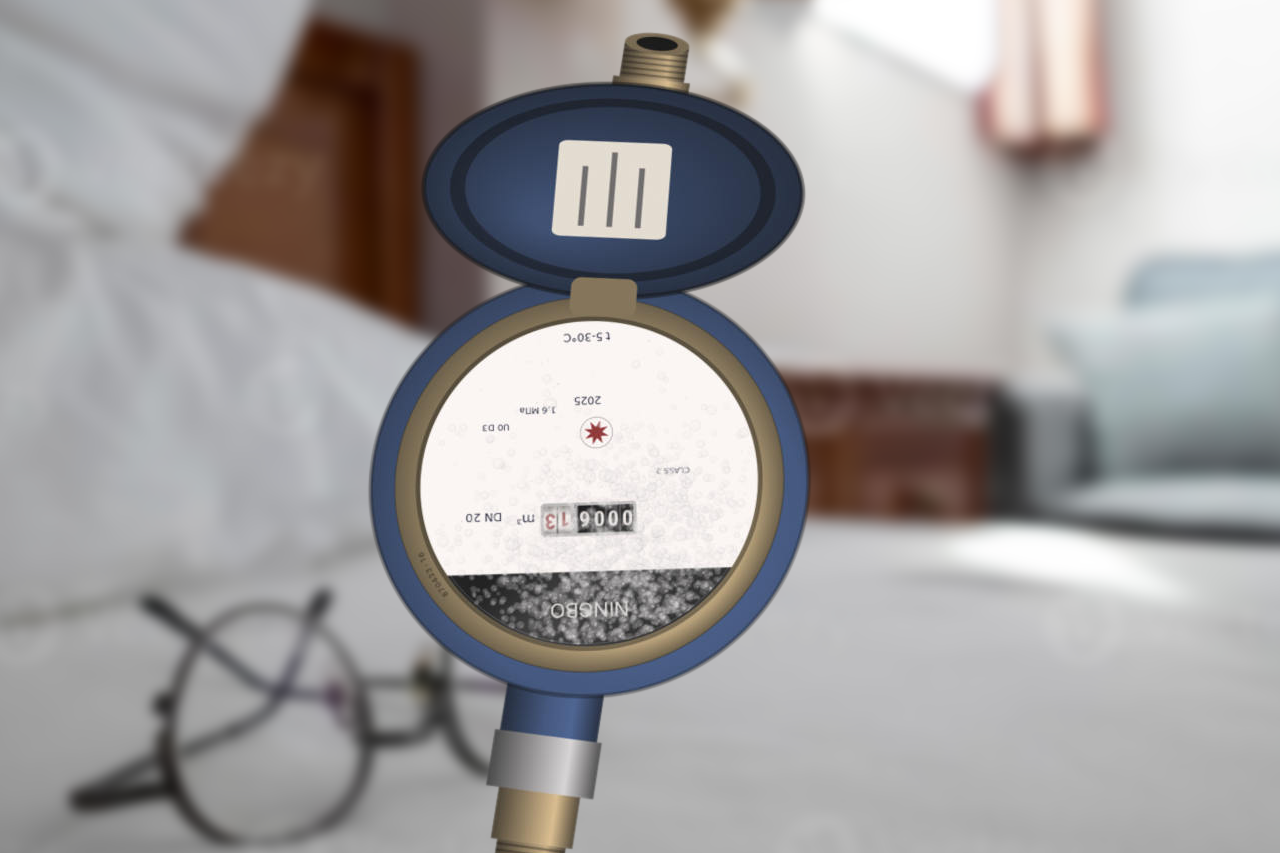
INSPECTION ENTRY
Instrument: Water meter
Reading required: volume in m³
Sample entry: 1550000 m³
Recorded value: 6.13 m³
